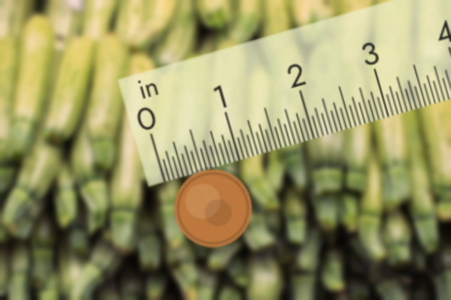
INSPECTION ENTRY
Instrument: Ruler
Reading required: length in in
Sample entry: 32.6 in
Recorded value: 1 in
